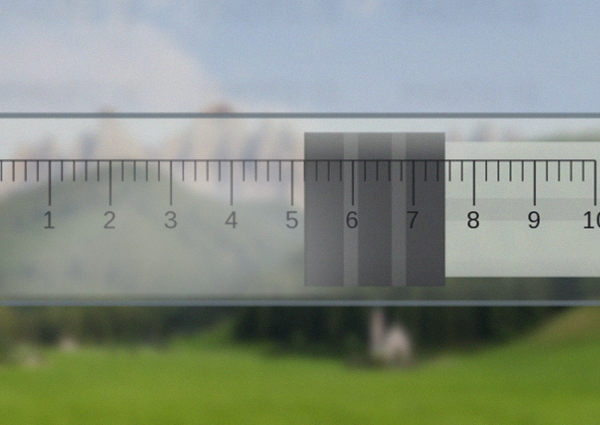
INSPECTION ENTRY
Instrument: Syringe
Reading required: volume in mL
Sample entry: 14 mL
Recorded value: 5.2 mL
